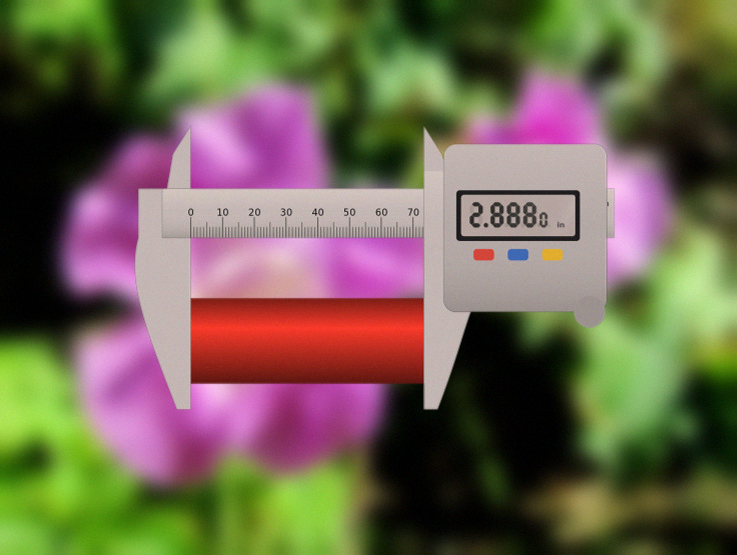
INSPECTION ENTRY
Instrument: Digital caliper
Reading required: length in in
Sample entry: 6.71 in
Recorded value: 2.8880 in
